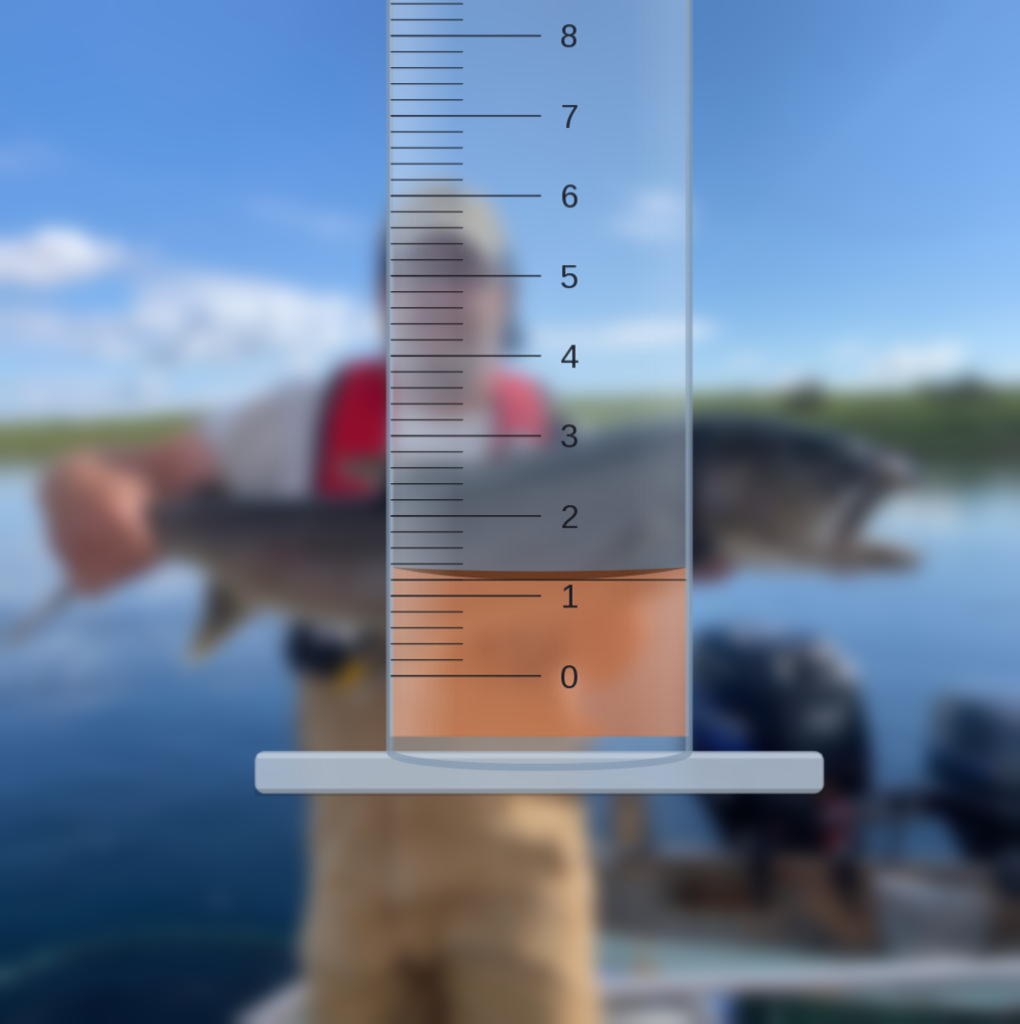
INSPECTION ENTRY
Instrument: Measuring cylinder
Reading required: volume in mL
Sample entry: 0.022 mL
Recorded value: 1.2 mL
